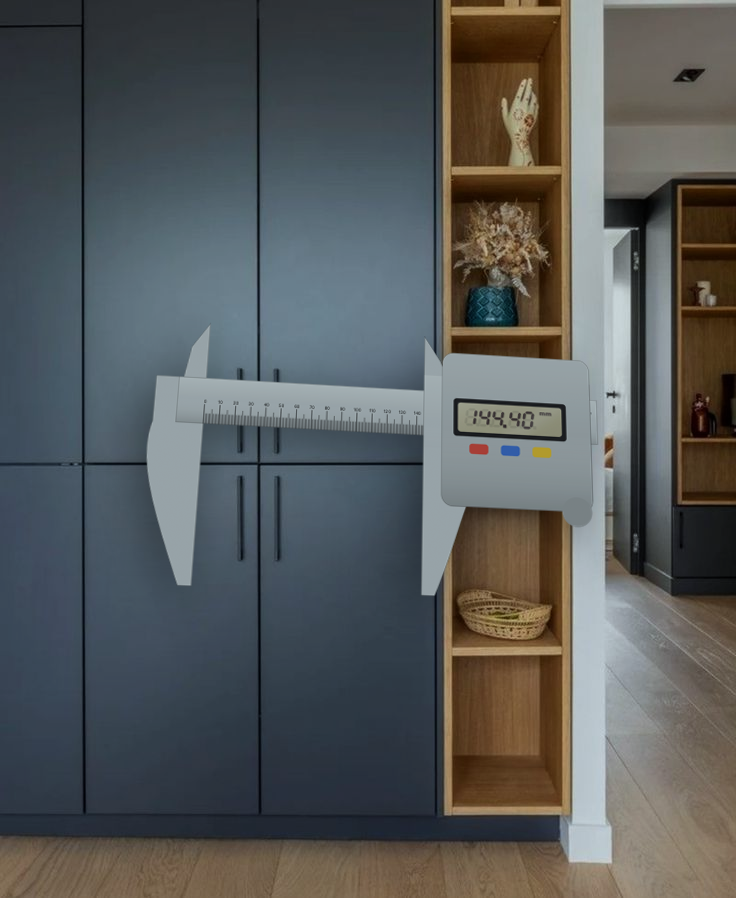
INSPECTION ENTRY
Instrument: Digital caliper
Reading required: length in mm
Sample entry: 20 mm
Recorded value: 144.40 mm
